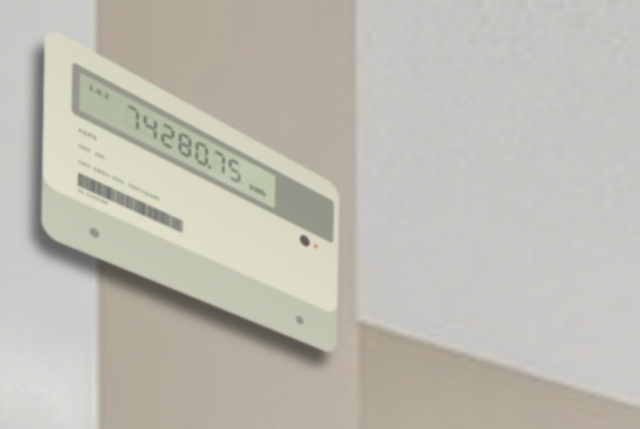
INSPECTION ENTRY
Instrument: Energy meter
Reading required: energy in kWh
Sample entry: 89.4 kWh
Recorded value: 74280.75 kWh
